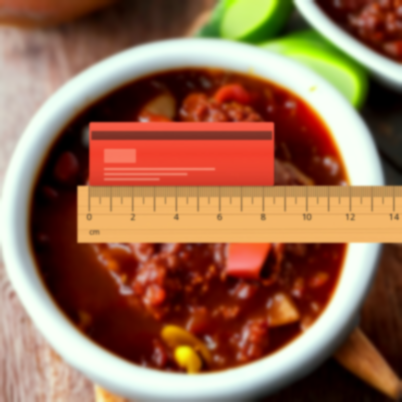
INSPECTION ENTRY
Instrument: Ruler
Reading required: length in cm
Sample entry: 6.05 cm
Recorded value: 8.5 cm
